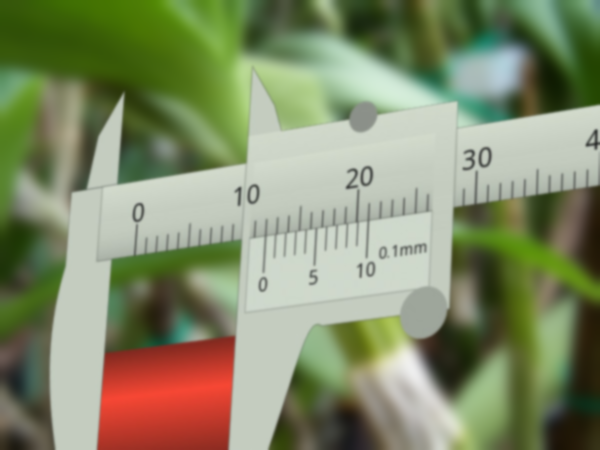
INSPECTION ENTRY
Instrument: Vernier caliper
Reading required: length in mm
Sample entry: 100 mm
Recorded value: 12.0 mm
